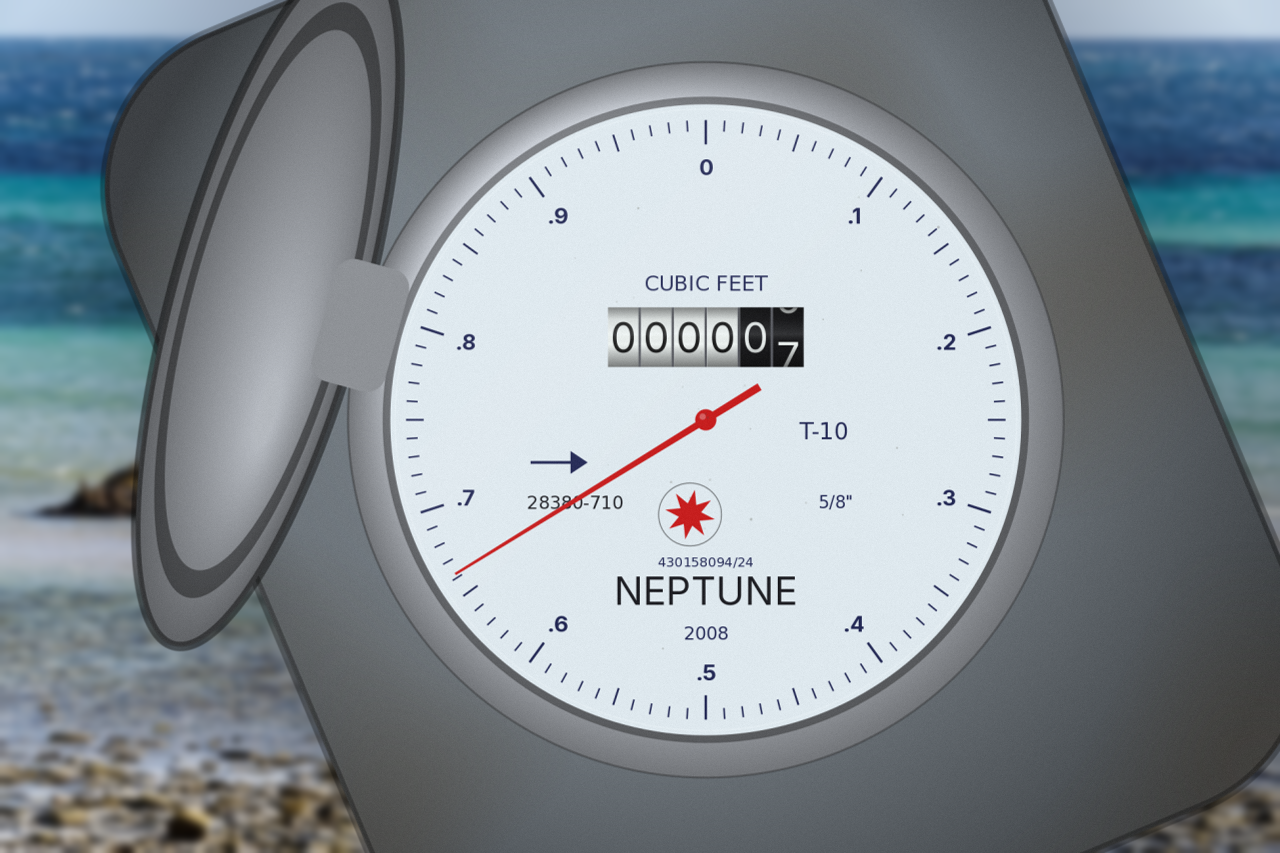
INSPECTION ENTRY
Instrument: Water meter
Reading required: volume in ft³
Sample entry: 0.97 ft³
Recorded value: 6.66 ft³
